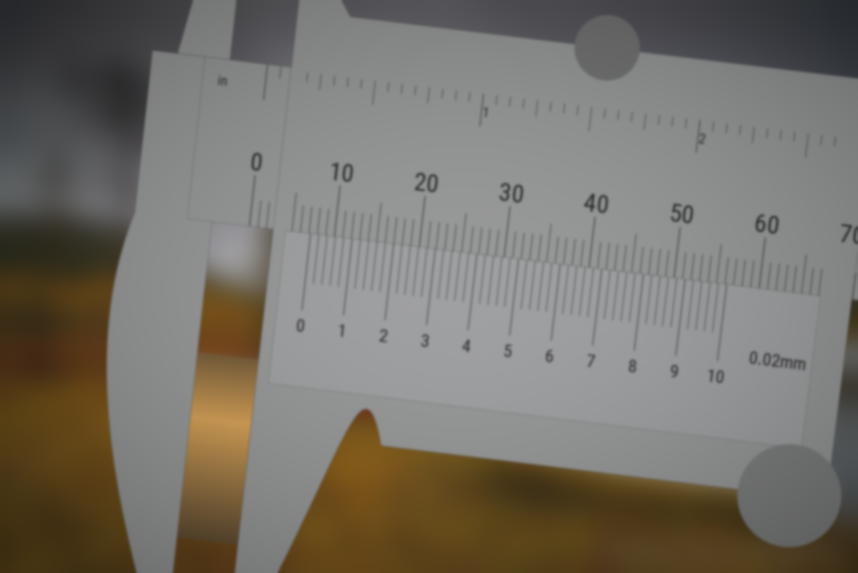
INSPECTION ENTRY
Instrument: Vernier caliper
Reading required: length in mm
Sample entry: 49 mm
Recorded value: 7.2 mm
